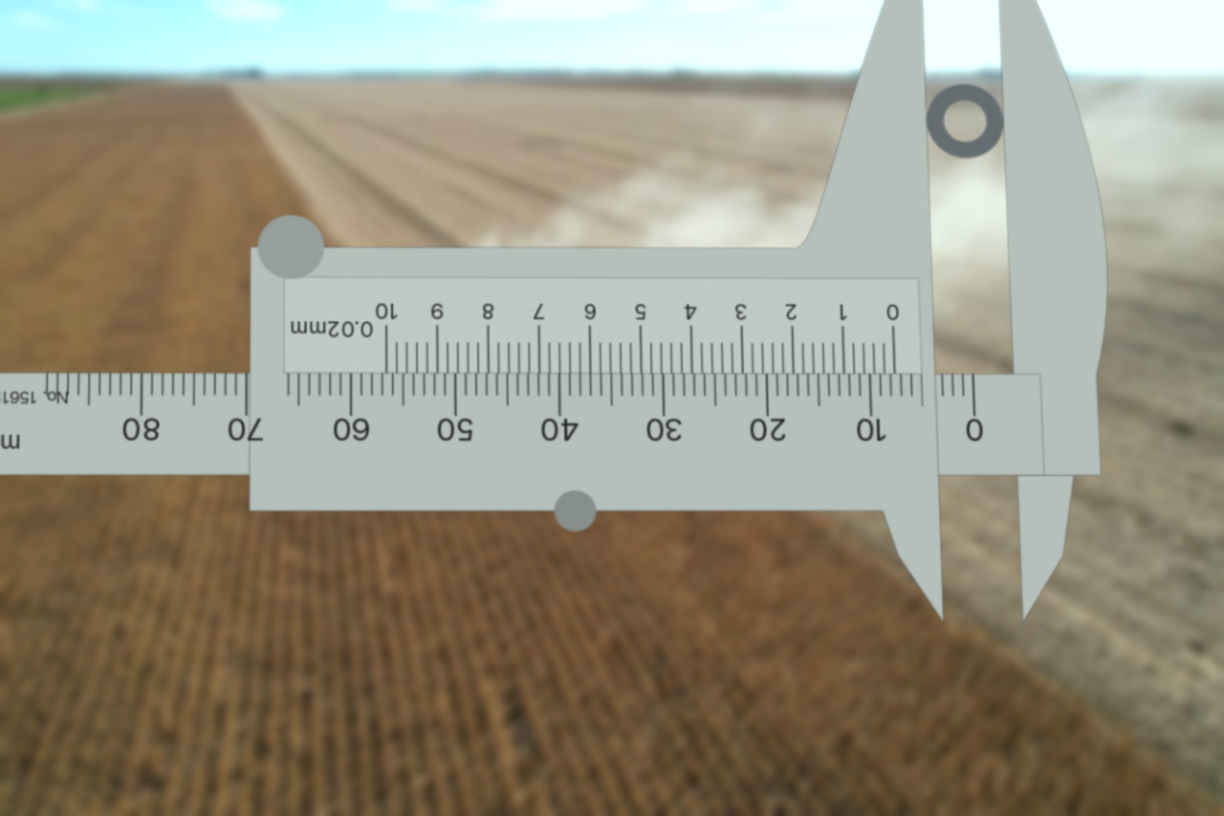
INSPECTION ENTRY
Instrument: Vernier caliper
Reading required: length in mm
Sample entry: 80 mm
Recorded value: 7.6 mm
